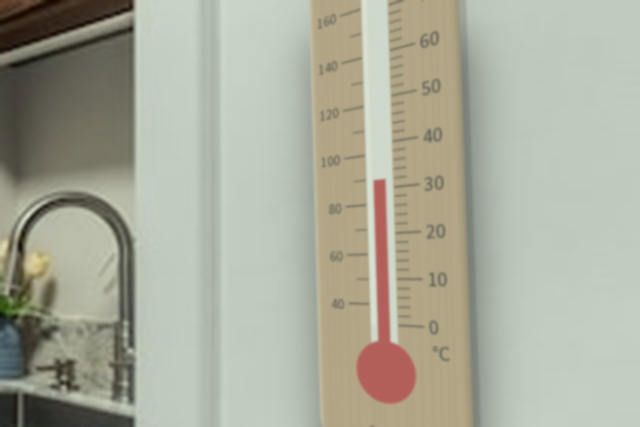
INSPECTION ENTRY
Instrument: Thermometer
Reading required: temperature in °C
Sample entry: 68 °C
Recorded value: 32 °C
